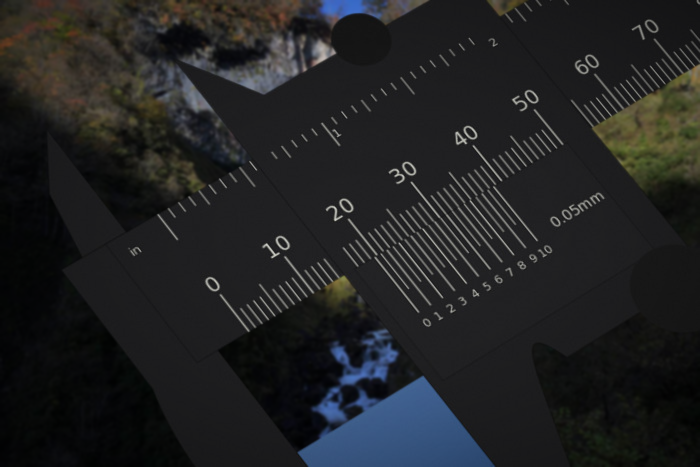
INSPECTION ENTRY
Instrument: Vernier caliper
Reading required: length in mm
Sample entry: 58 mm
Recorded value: 19.6 mm
